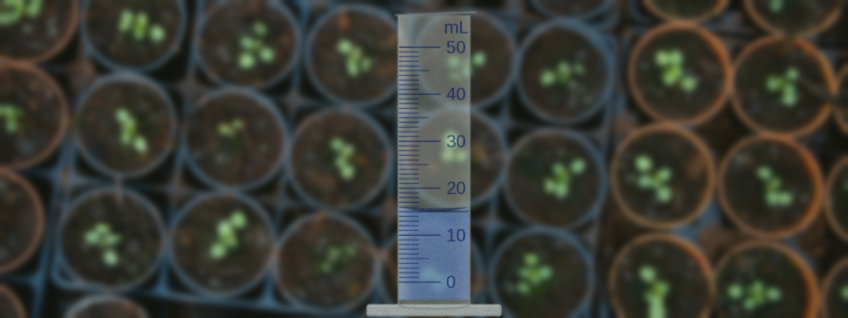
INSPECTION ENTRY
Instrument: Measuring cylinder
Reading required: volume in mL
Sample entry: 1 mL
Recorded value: 15 mL
